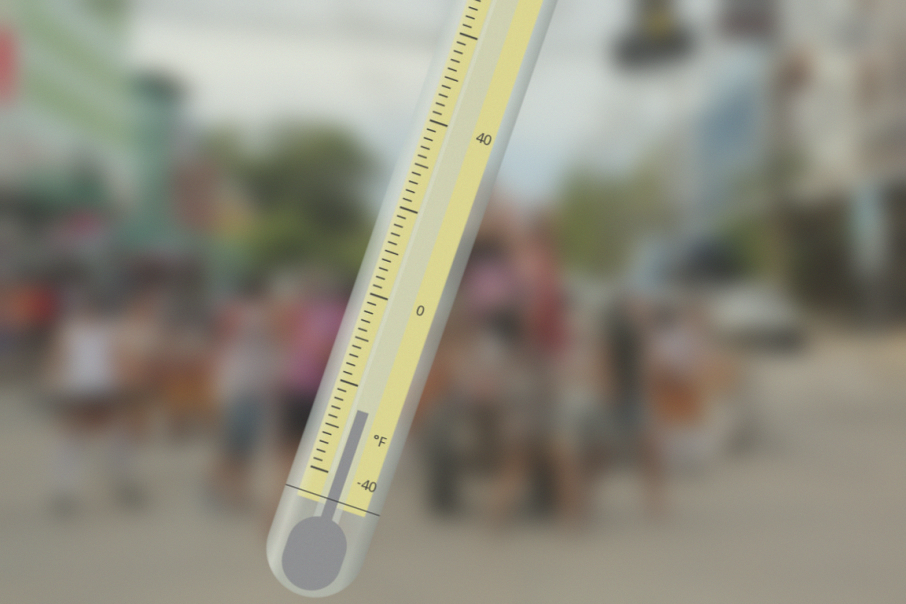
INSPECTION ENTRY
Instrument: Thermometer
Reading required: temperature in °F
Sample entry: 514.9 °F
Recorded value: -25 °F
